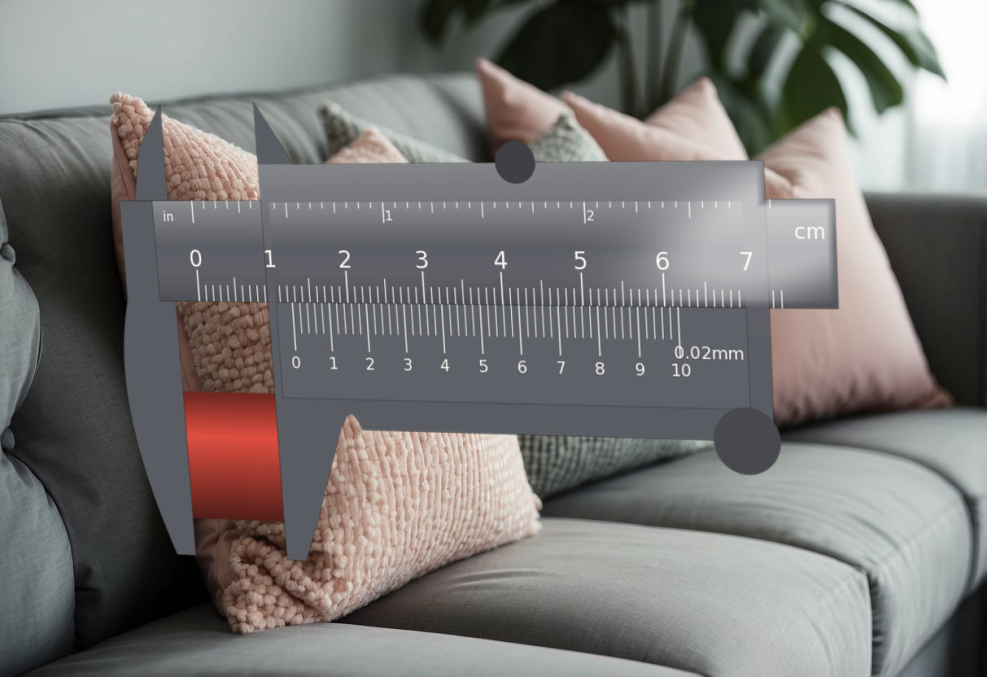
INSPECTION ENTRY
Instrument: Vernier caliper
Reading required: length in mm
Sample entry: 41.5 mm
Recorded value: 12.6 mm
